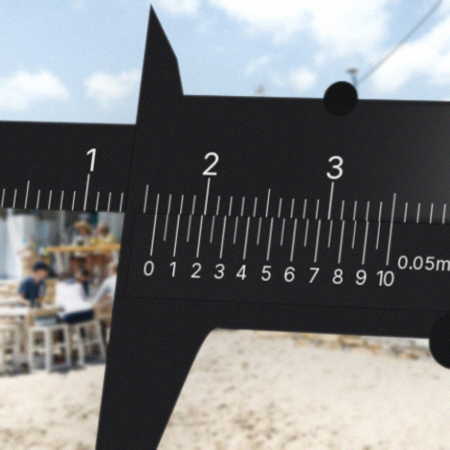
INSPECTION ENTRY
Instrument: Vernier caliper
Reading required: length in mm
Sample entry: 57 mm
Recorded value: 16.0 mm
